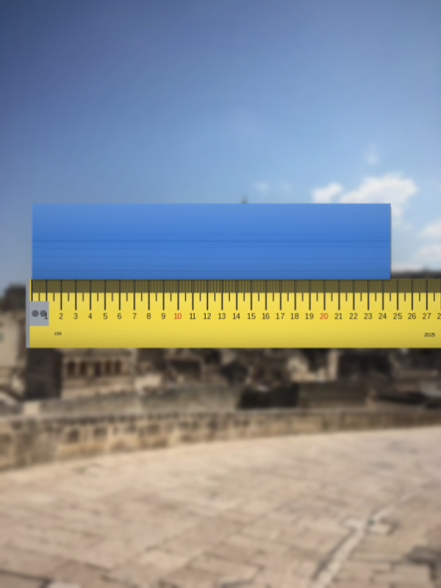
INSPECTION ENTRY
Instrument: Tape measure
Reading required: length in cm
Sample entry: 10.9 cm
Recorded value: 24.5 cm
